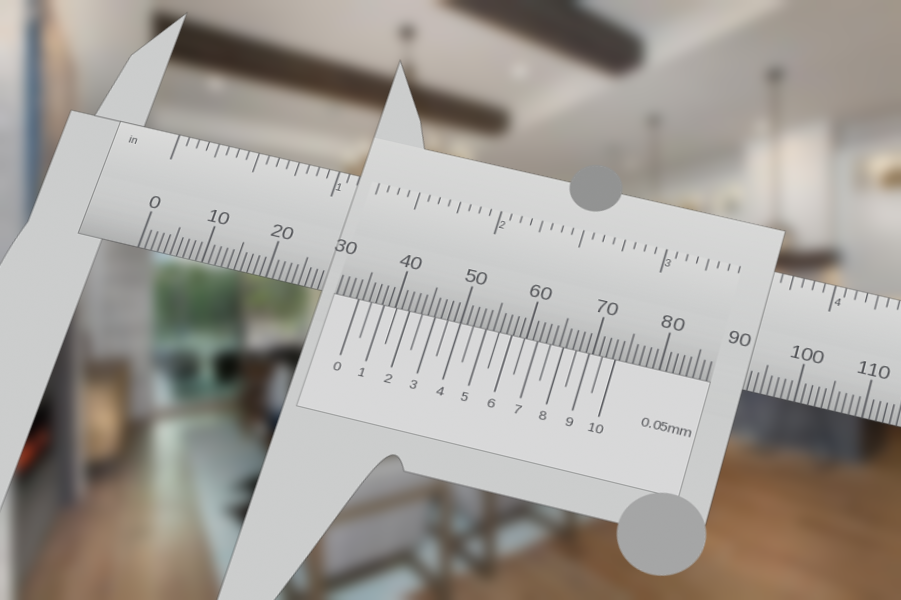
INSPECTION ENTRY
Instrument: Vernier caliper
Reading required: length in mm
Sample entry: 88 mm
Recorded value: 34.4 mm
